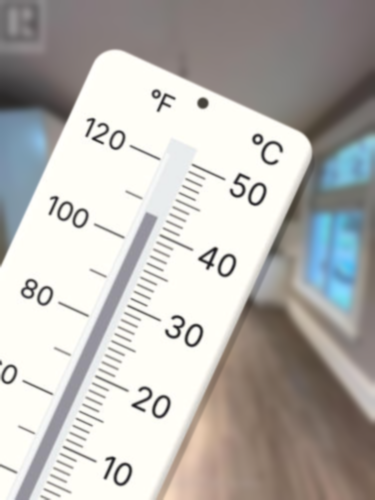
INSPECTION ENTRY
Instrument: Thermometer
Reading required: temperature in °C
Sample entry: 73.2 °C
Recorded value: 42 °C
